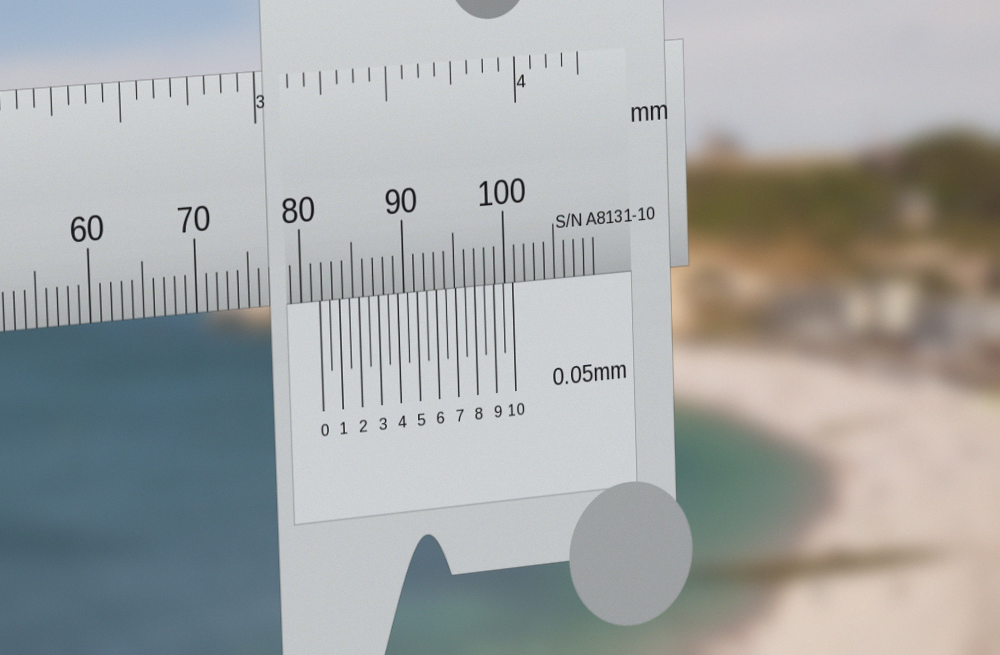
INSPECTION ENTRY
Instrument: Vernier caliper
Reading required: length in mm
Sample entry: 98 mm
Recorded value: 81.8 mm
